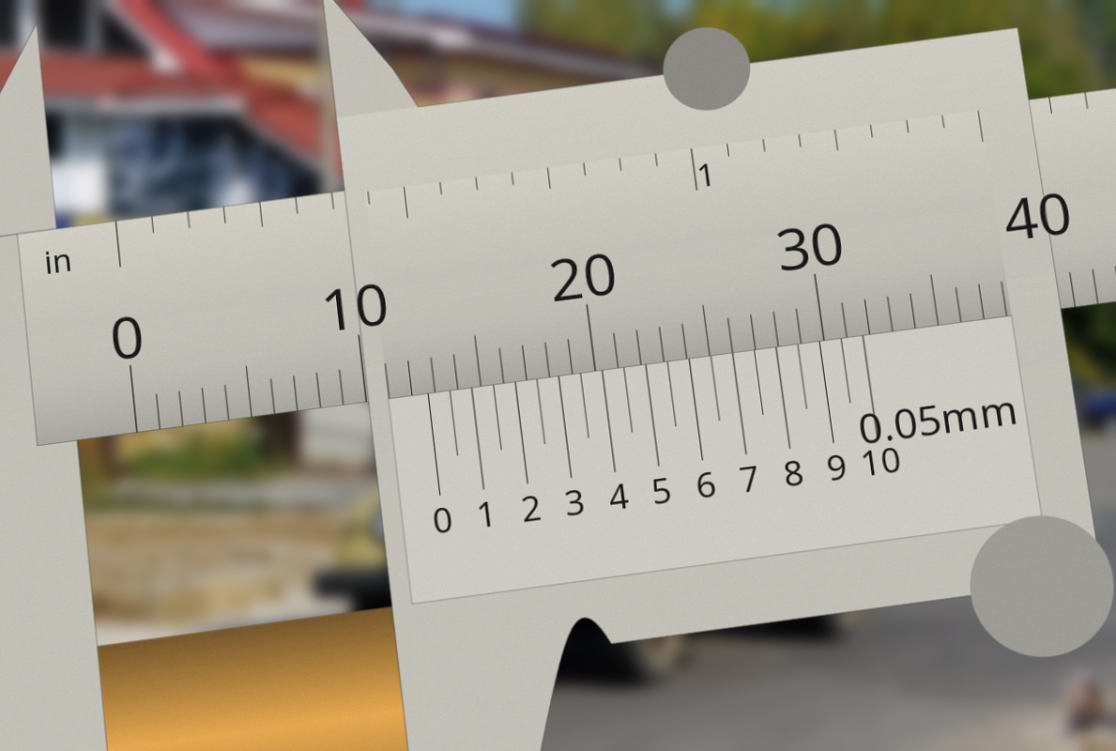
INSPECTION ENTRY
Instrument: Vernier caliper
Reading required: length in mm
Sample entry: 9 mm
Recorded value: 12.70 mm
